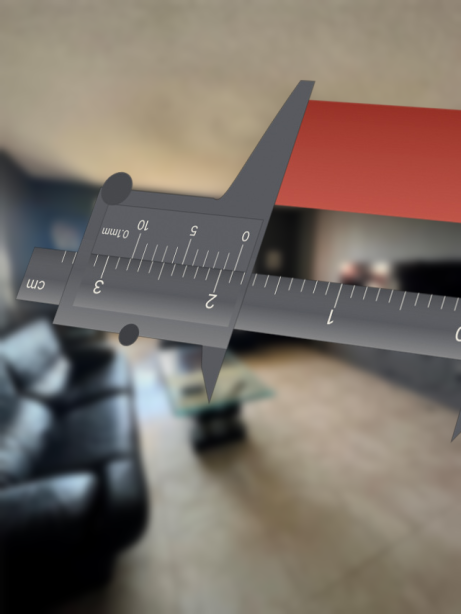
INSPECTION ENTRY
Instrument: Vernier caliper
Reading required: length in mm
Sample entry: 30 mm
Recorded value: 18.9 mm
